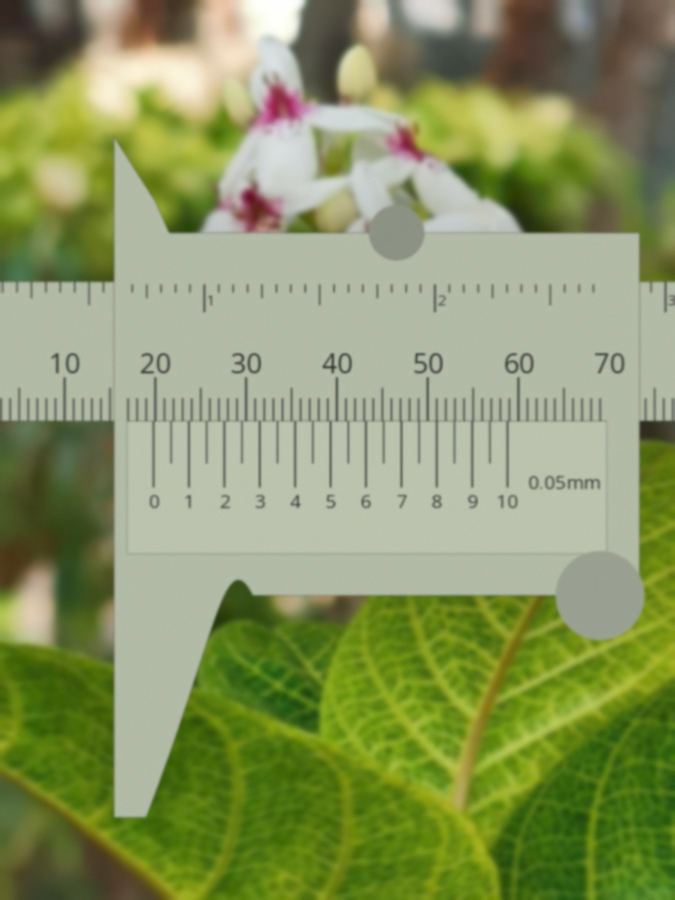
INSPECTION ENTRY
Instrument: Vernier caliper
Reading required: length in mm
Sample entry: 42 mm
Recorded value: 19.8 mm
